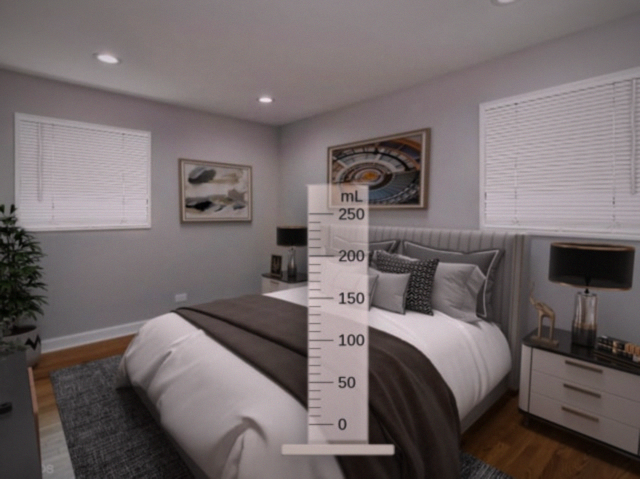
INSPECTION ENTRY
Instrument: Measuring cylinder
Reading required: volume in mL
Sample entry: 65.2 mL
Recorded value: 200 mL
